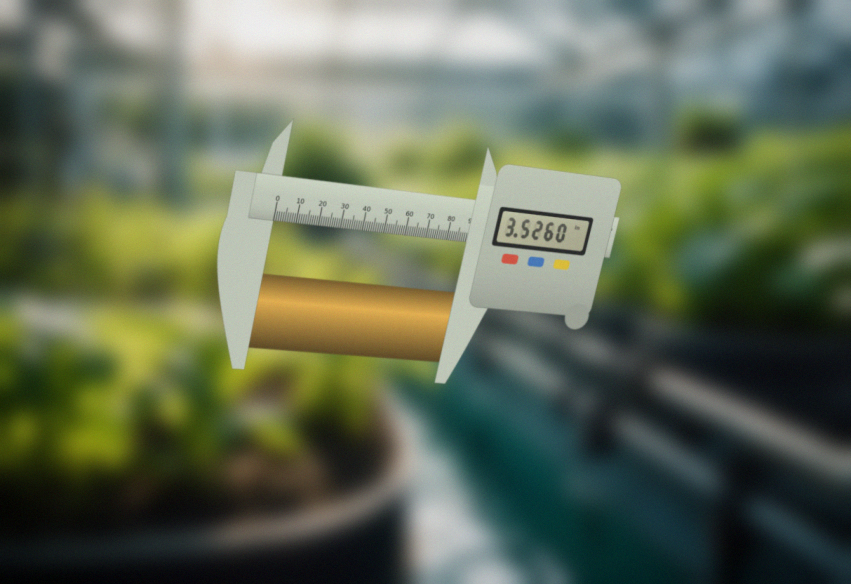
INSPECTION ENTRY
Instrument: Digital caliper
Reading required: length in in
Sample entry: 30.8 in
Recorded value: 3.5260 in
